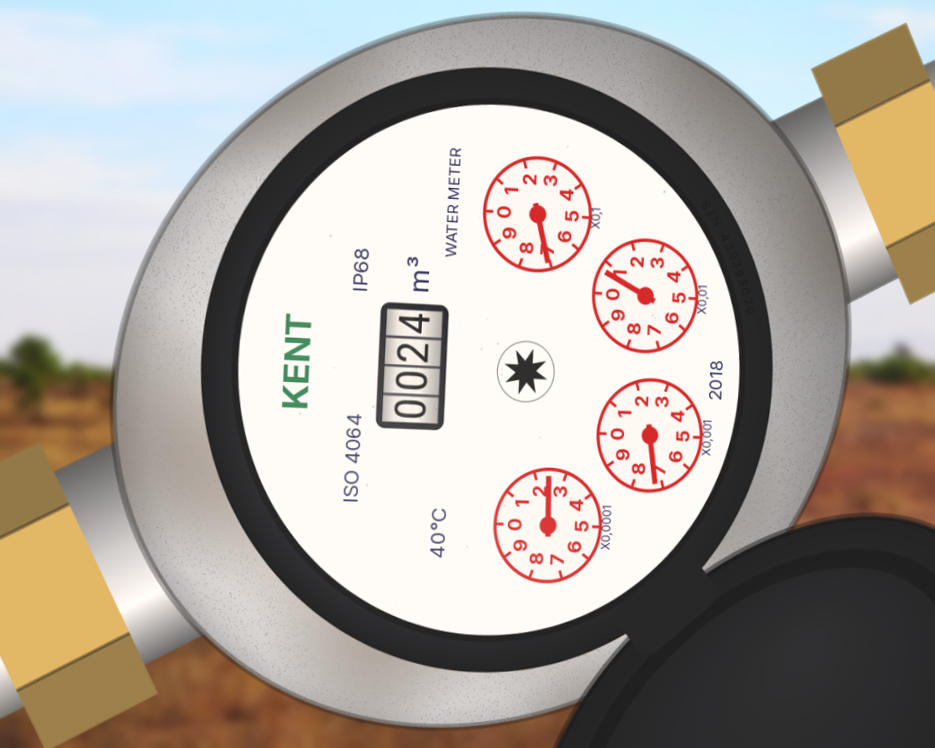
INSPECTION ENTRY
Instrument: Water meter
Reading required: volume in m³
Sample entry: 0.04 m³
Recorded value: 24.7072 m³
